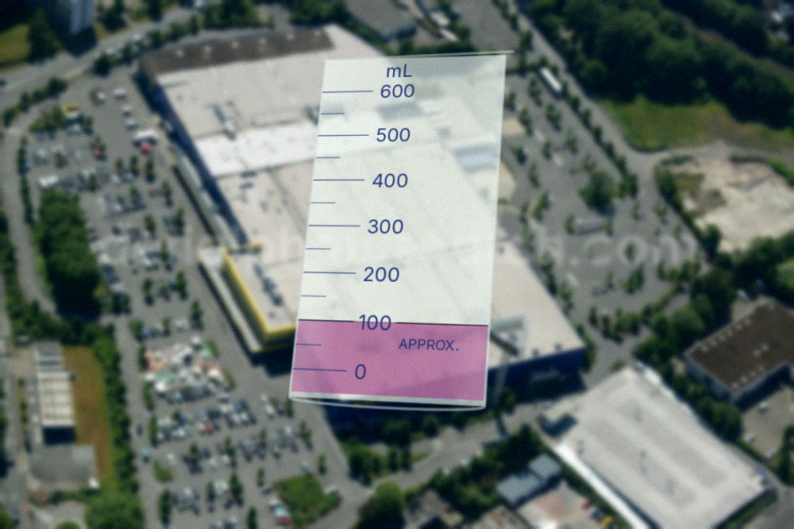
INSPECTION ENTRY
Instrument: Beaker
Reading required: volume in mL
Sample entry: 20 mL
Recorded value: 100 mL
